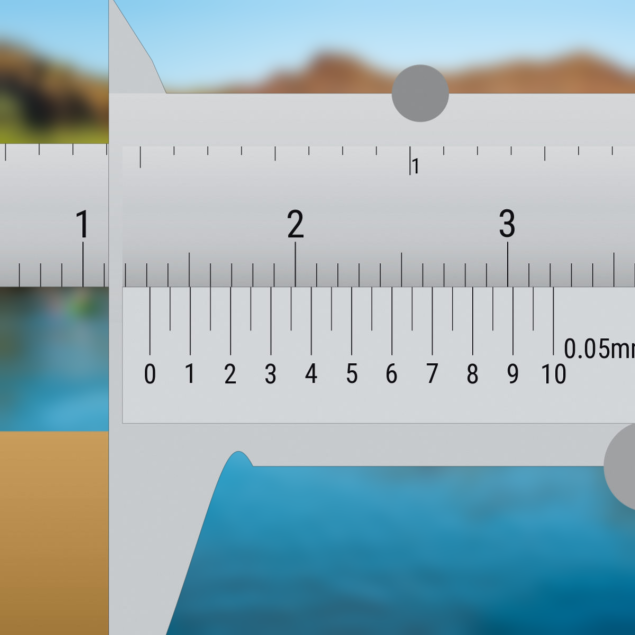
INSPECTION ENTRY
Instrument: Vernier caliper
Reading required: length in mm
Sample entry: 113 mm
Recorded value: 13.15 mm
